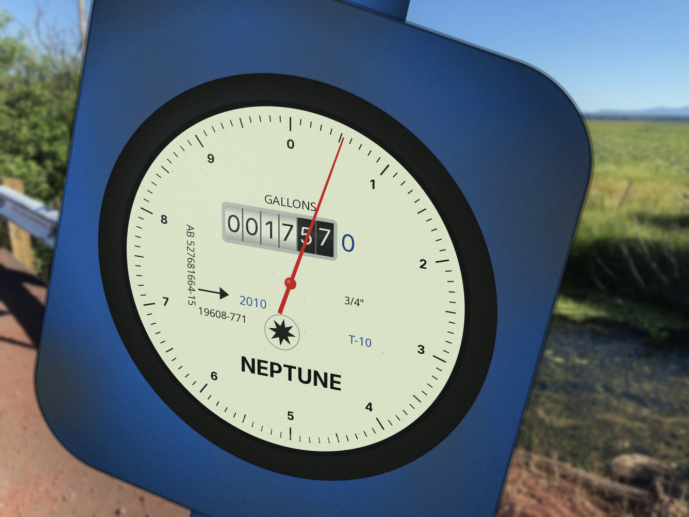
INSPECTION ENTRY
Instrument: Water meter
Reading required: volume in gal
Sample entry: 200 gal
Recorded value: 17570.5 gal
